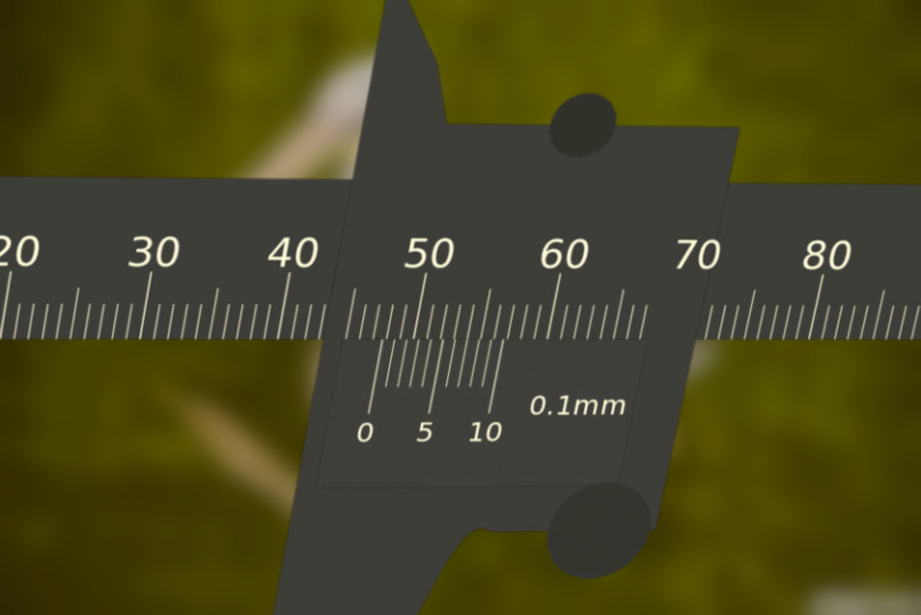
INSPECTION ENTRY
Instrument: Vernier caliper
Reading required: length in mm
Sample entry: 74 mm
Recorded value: 47.7 mm
